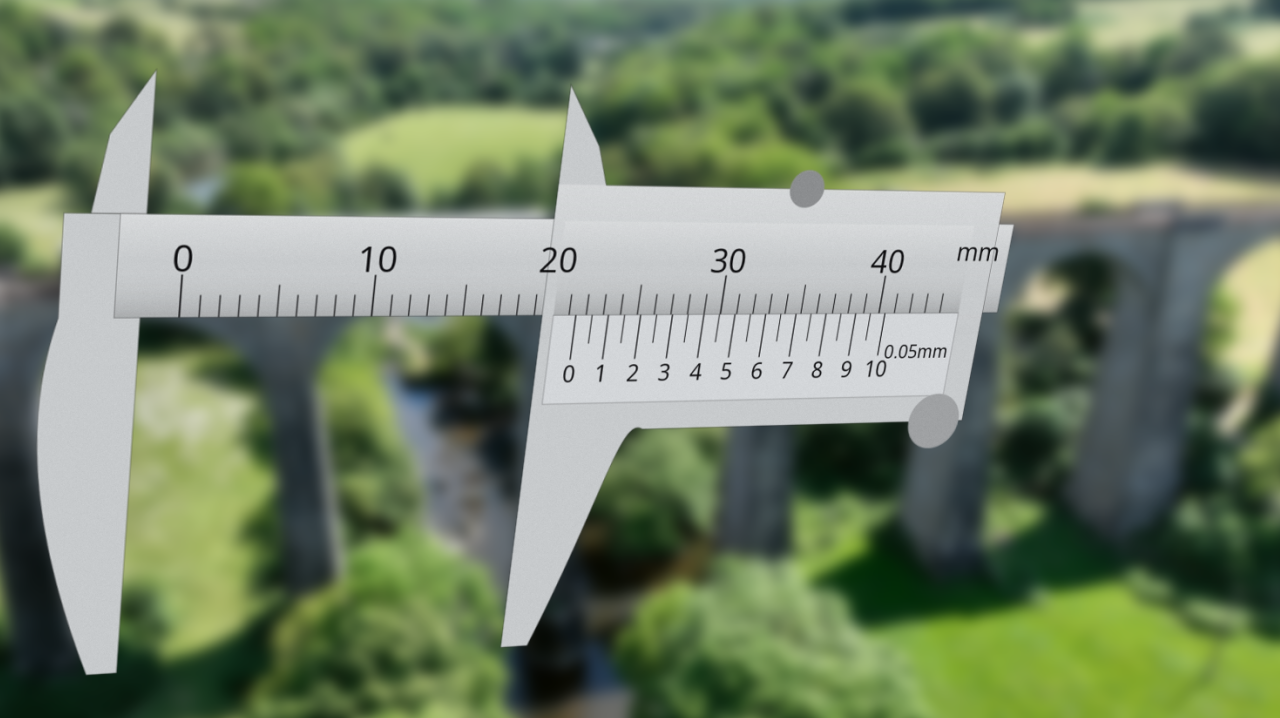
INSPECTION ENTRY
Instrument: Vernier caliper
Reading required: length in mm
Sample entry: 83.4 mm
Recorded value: 21.4 mm
